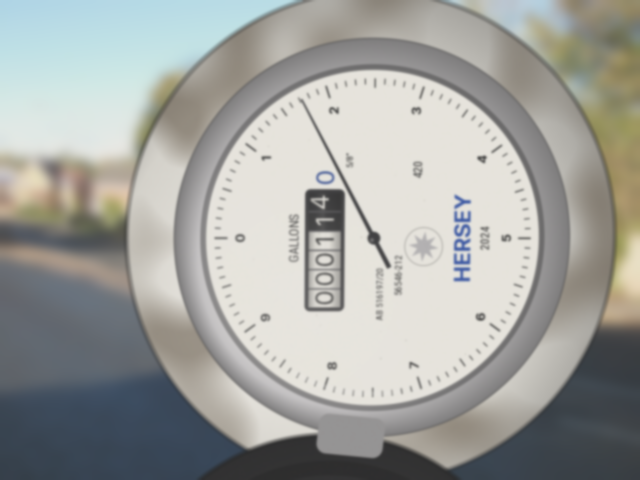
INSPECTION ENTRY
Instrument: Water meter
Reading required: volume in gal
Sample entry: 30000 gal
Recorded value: 1141.7 gal
